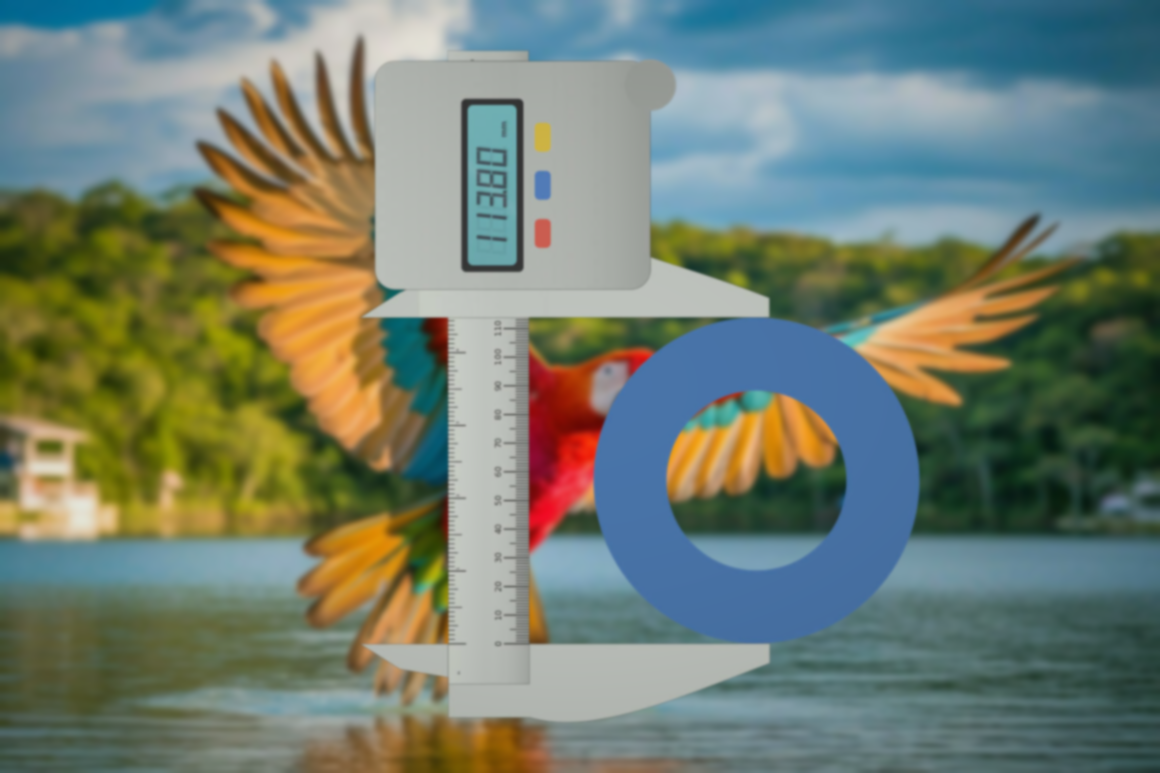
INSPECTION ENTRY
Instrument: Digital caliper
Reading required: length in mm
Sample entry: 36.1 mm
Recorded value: 113.80 mm
